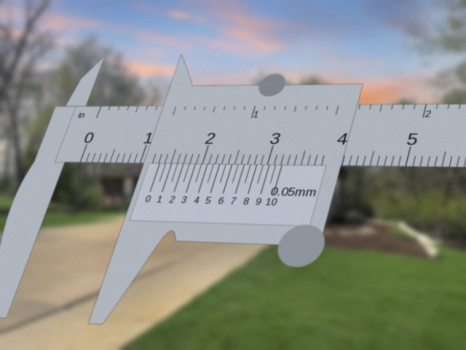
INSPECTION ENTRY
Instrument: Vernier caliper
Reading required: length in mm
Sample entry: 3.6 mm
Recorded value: 13.2 mm
